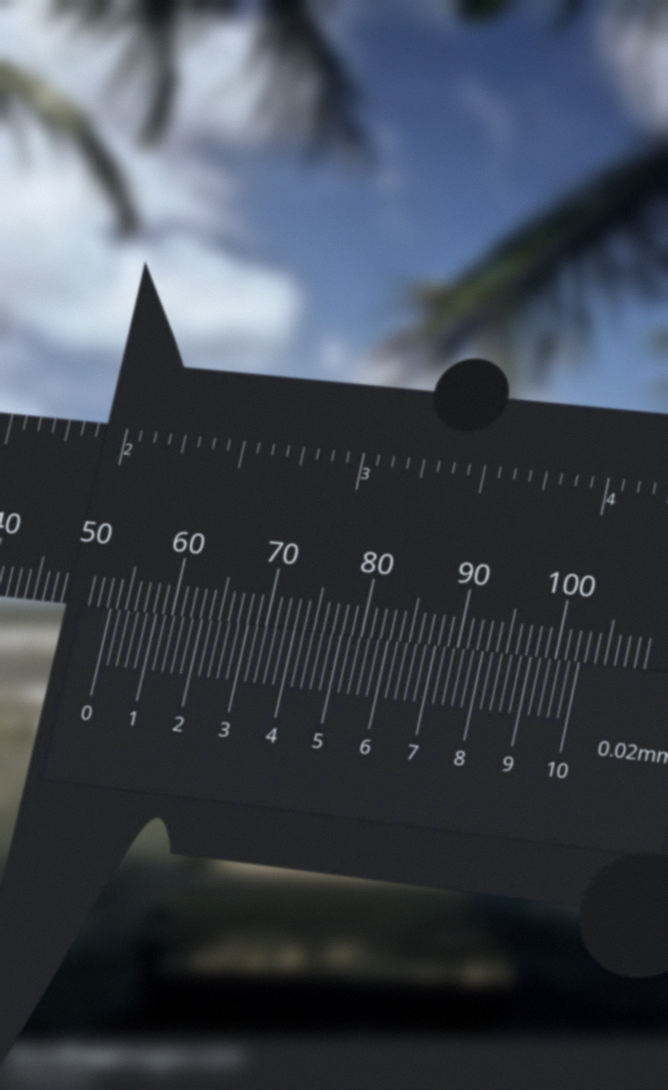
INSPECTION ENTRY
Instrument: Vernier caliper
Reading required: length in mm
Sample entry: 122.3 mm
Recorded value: 53.4 mm
